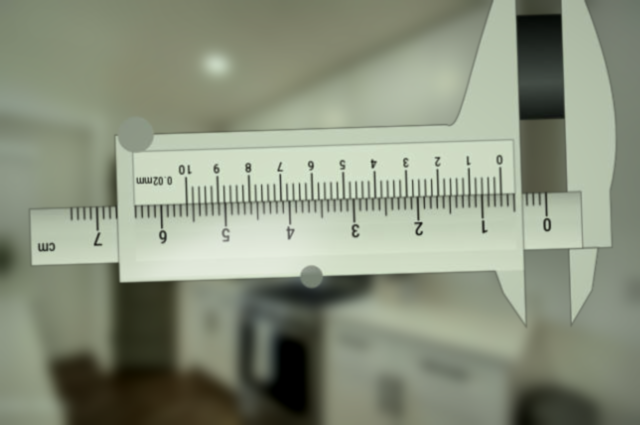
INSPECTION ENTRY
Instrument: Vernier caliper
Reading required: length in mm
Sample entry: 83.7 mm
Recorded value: 7.0 mm
